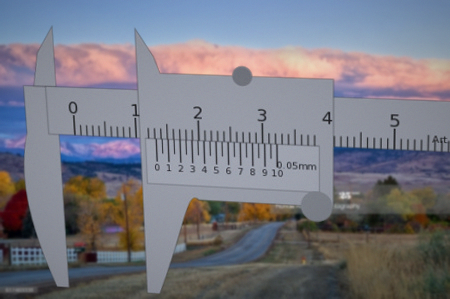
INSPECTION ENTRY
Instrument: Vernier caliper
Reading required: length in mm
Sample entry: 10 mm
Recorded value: 13.2 mm
